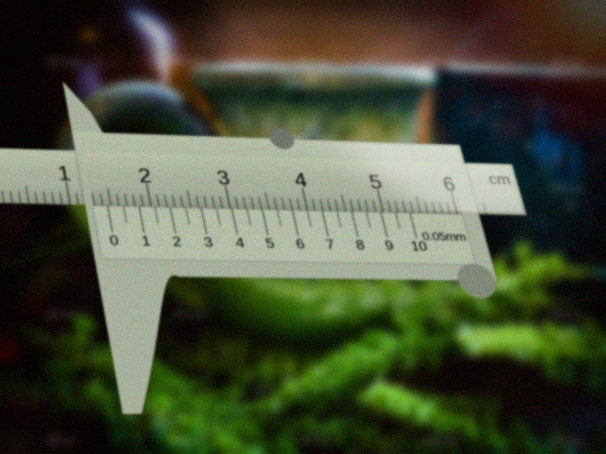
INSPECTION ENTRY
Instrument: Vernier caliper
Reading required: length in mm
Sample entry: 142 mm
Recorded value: 14.6 mm
